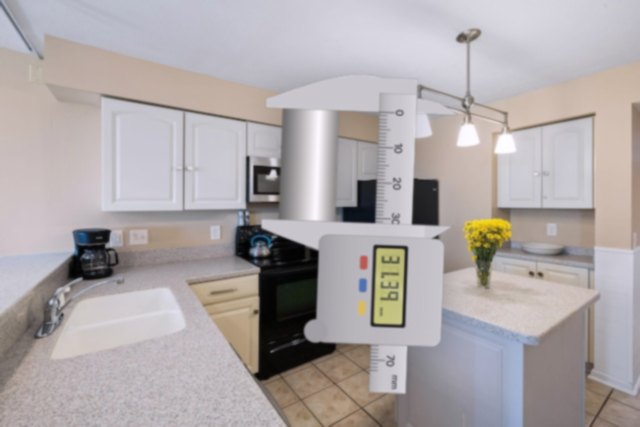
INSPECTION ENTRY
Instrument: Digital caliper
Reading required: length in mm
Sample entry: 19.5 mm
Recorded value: 31.39 mm
